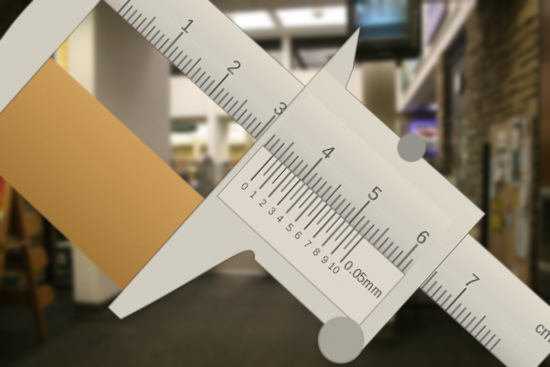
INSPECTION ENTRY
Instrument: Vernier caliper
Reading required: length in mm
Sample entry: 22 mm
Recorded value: 34.0 mm
